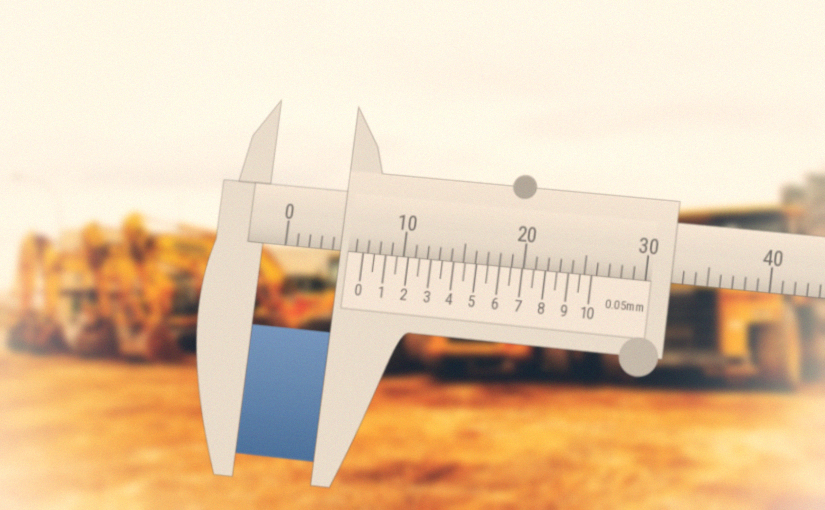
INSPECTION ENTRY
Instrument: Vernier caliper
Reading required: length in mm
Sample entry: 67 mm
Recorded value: 6.6 mm
